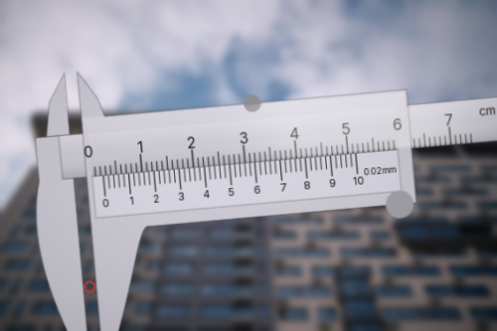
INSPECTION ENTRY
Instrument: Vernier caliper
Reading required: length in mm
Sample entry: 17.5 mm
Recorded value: 2.5 mm
